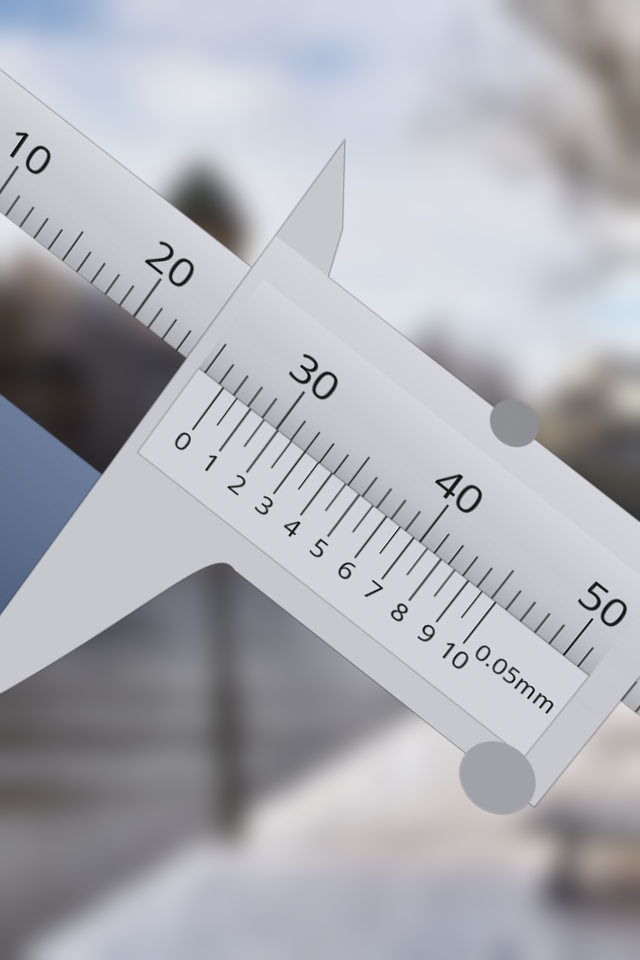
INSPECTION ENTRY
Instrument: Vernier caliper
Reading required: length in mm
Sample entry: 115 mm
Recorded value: 26.3 mm
